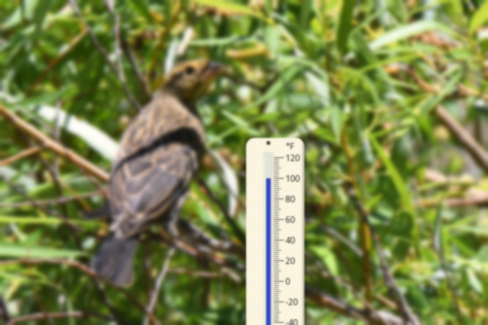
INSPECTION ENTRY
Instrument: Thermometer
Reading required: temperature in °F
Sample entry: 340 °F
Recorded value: 100 °F
